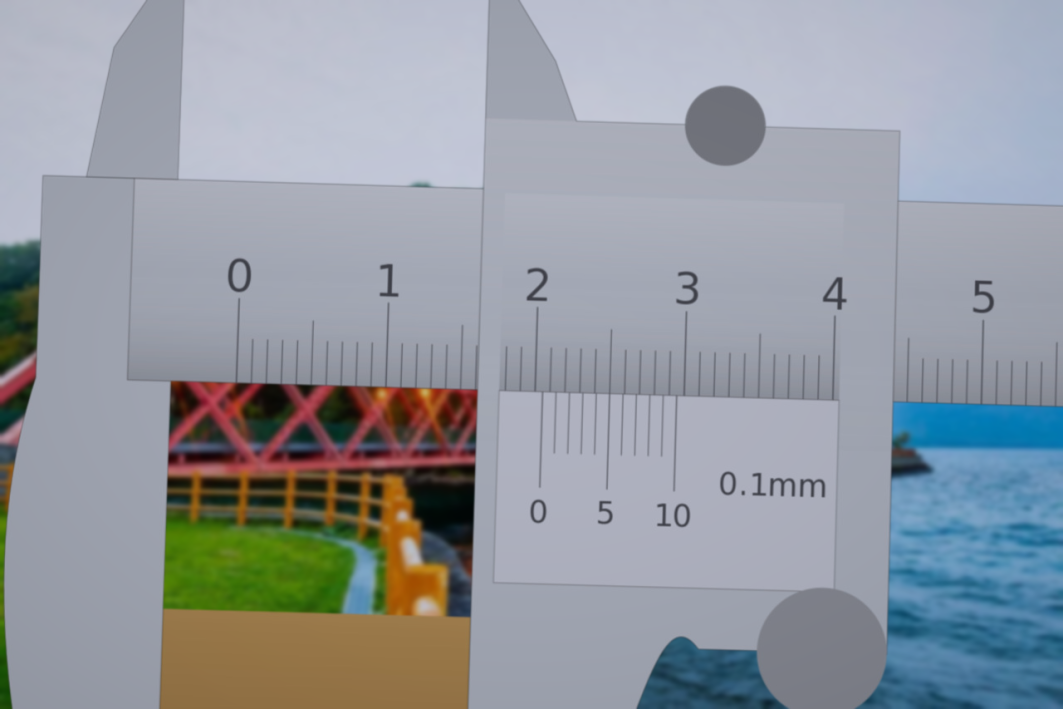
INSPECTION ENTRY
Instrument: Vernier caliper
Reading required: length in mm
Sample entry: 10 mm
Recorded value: 20.5 mm
